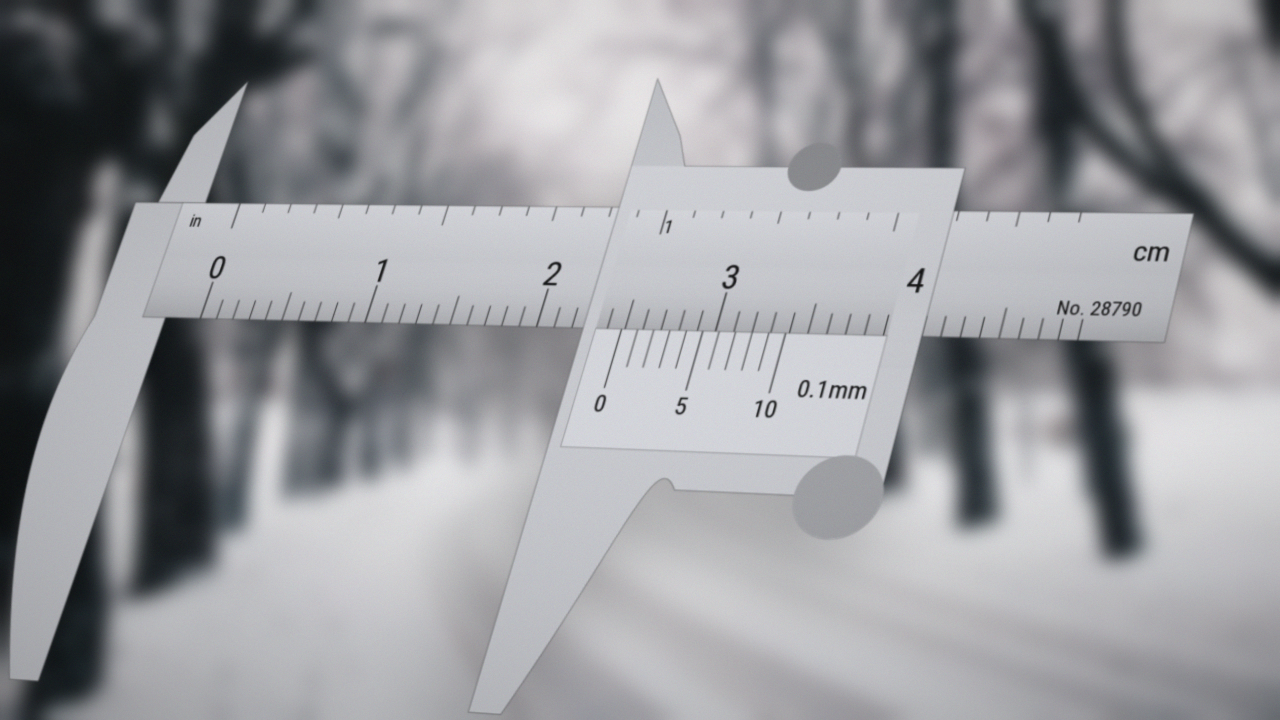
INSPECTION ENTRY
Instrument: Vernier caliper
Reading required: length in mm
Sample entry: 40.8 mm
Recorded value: 24.8 mm
